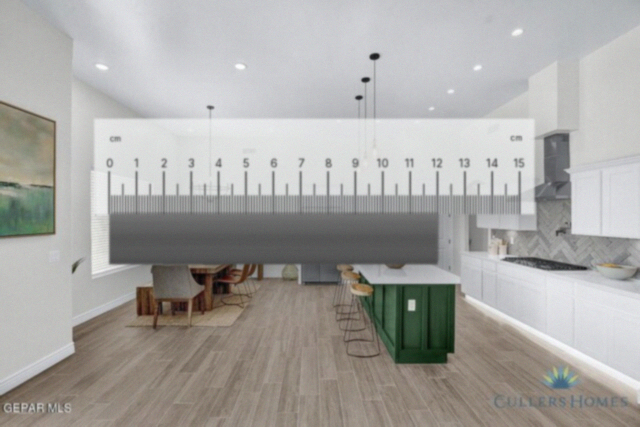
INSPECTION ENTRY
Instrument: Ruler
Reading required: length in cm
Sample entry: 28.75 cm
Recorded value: 12 cm
